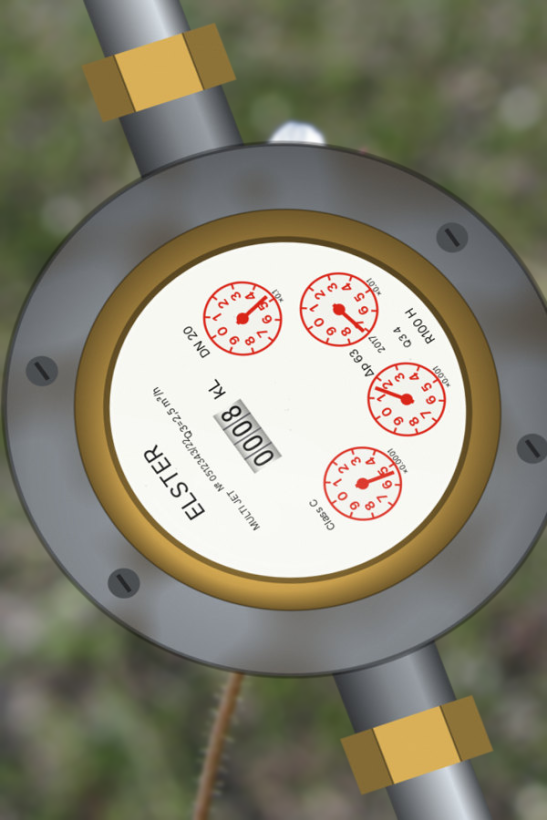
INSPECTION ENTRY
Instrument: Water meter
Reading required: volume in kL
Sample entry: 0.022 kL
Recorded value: 8.4715 kL
